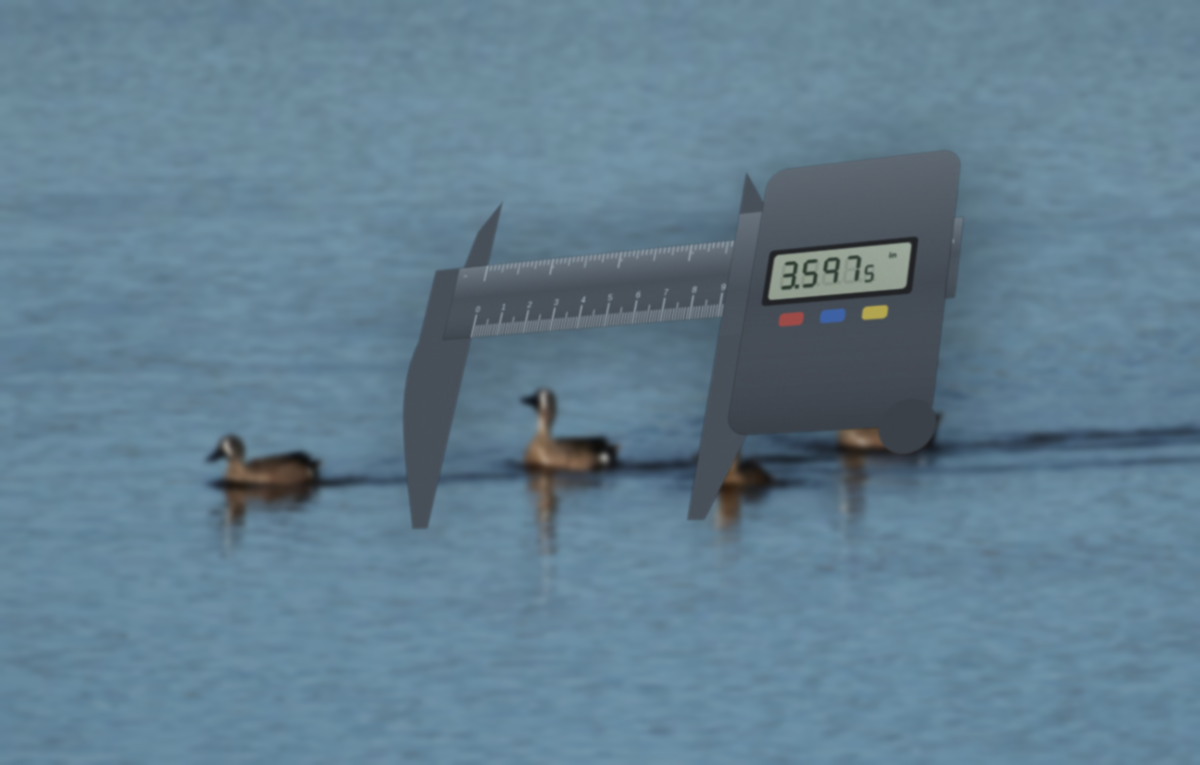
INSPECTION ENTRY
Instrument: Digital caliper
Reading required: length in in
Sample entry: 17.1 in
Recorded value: 3.5975 in
